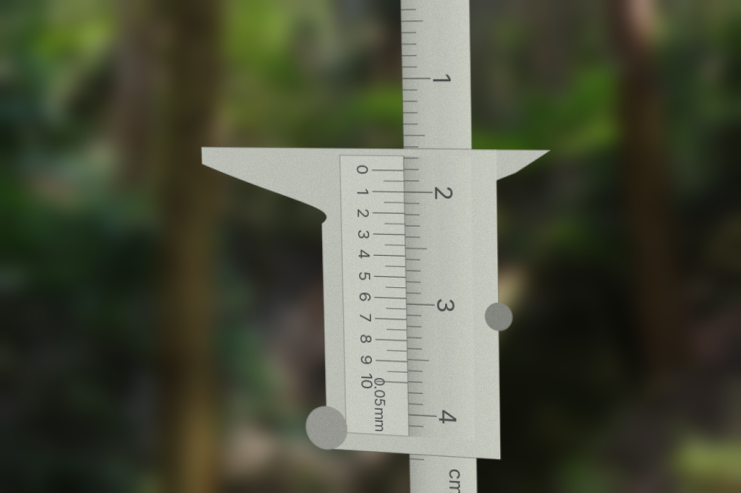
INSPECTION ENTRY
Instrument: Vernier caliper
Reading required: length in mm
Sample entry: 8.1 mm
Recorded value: 18.1 mm
